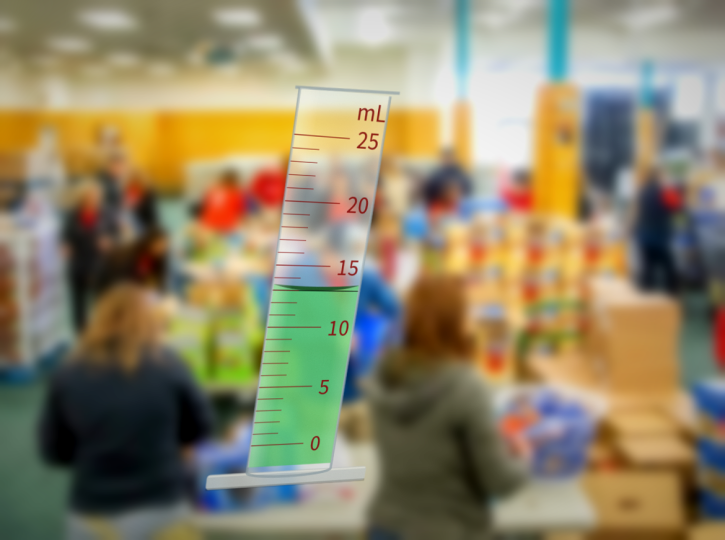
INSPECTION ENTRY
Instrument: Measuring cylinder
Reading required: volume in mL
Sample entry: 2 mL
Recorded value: 13 mL
